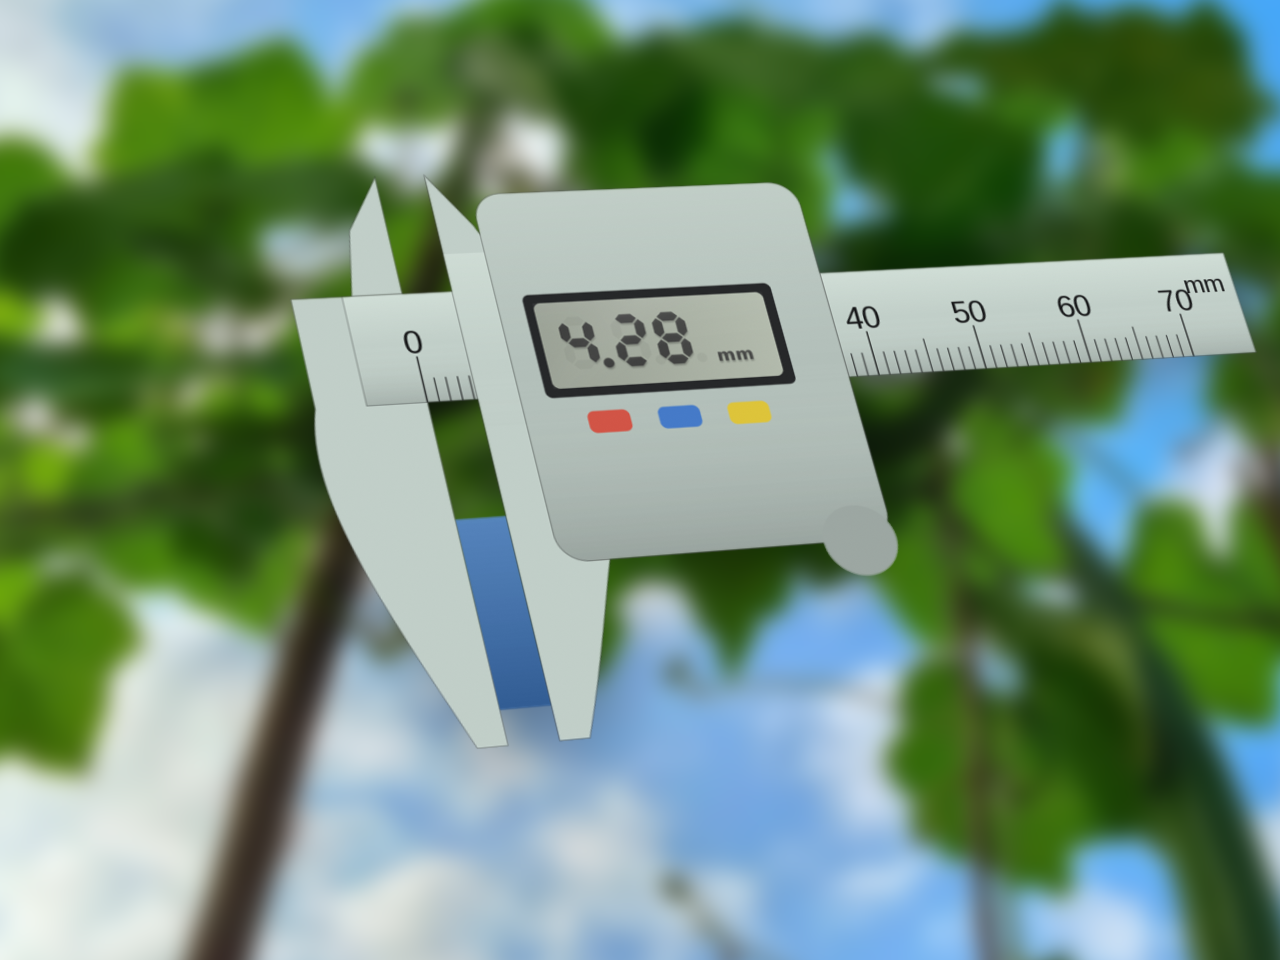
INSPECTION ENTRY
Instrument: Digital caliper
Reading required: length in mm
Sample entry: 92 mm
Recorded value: 4.28 mm
